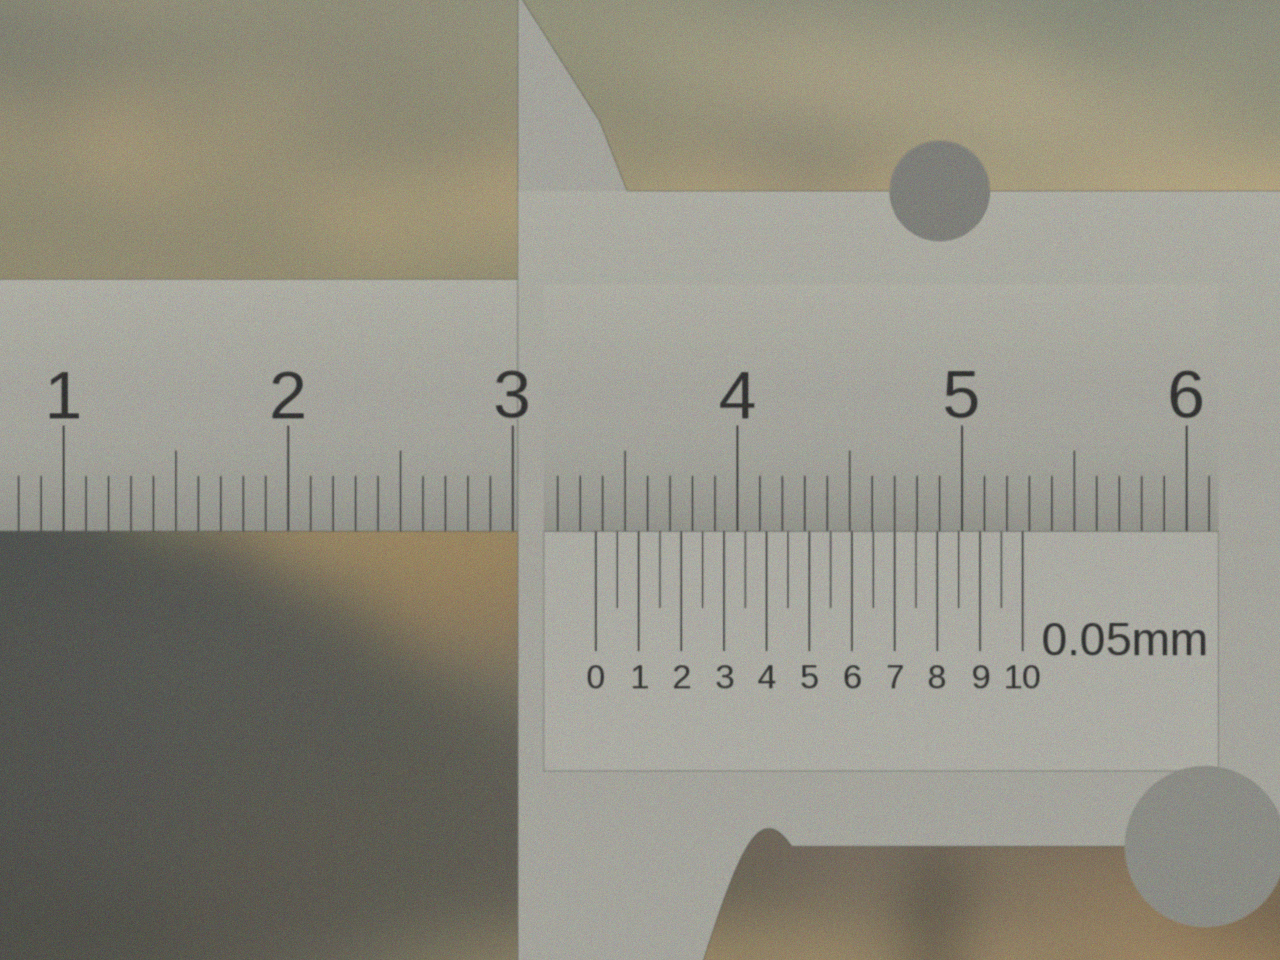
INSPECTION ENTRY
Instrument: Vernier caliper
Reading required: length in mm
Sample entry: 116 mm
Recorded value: 33.7 mm
